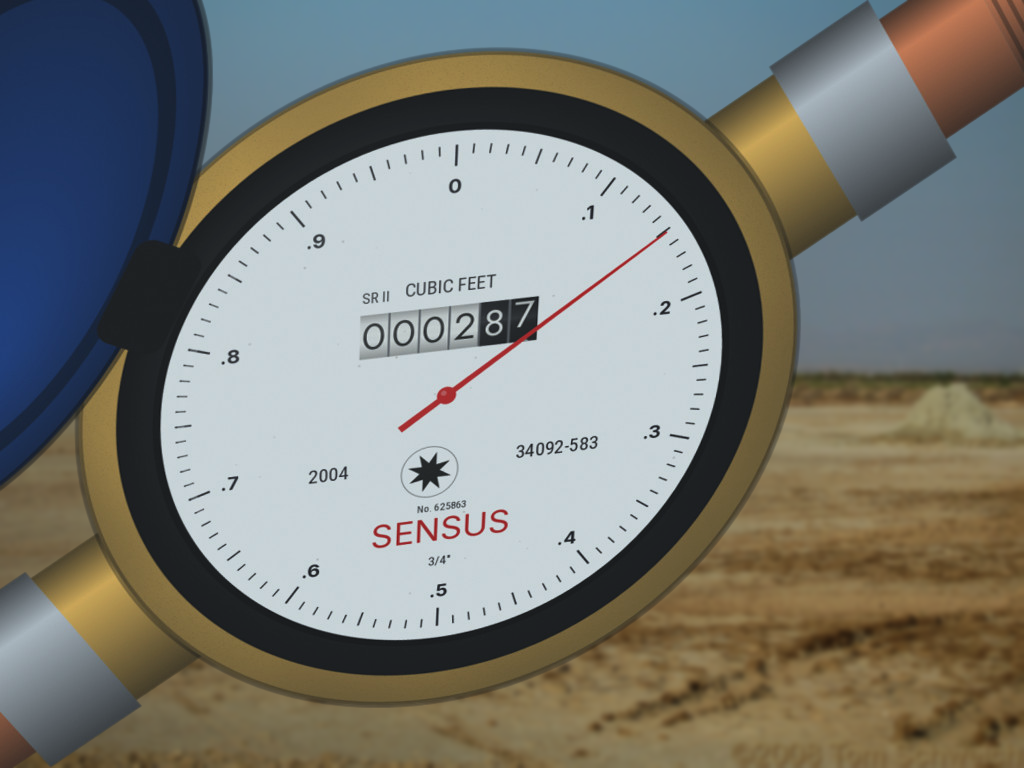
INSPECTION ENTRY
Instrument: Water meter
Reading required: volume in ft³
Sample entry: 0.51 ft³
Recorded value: 287.15 ft³
